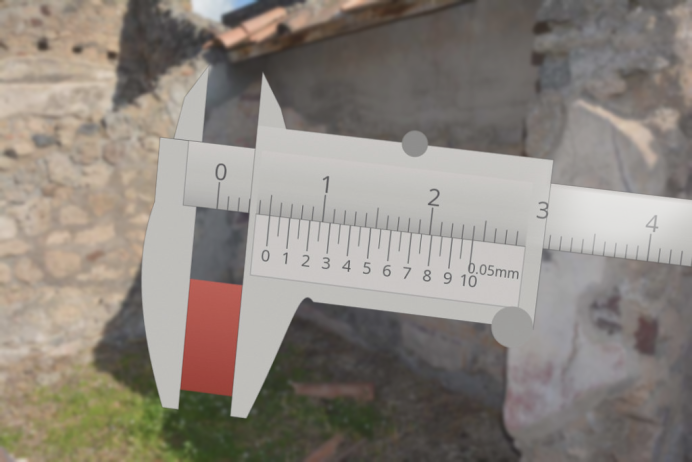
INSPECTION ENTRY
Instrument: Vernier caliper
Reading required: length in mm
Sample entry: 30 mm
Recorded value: 5.0 mm
